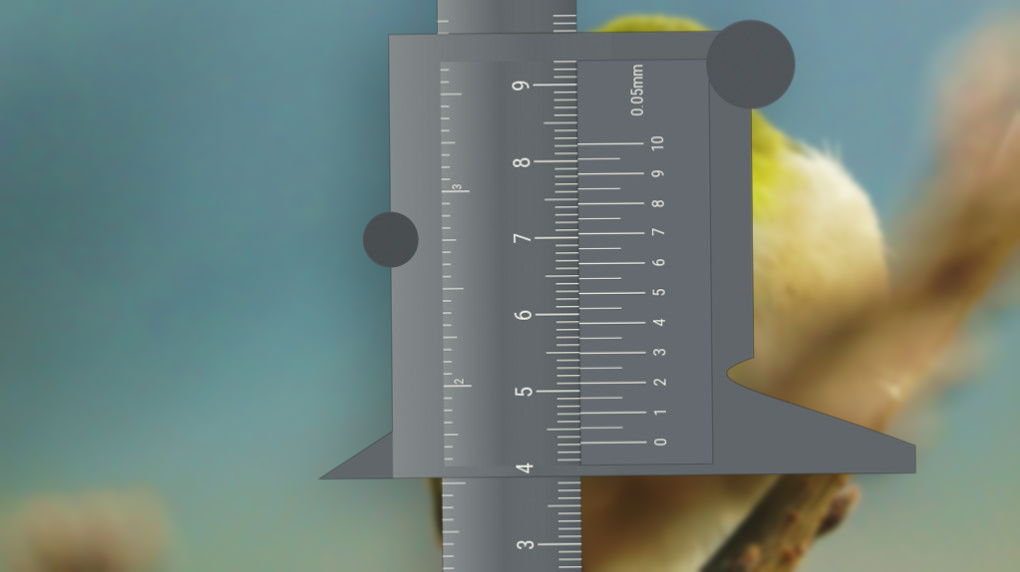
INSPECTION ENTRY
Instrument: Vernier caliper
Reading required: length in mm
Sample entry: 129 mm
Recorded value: 43.2 mm
